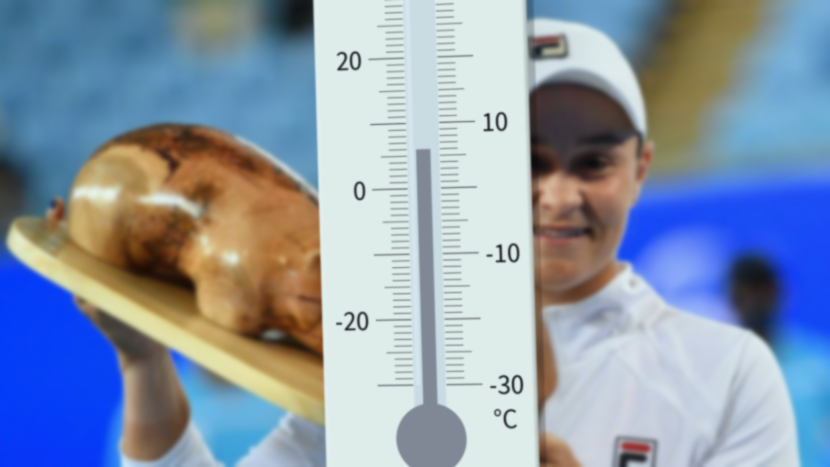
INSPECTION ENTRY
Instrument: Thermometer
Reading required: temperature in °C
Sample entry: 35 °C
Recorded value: 6 °C
